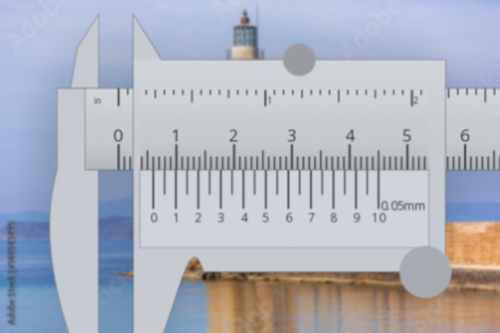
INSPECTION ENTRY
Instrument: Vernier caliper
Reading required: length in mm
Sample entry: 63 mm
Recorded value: 6.0 mm
